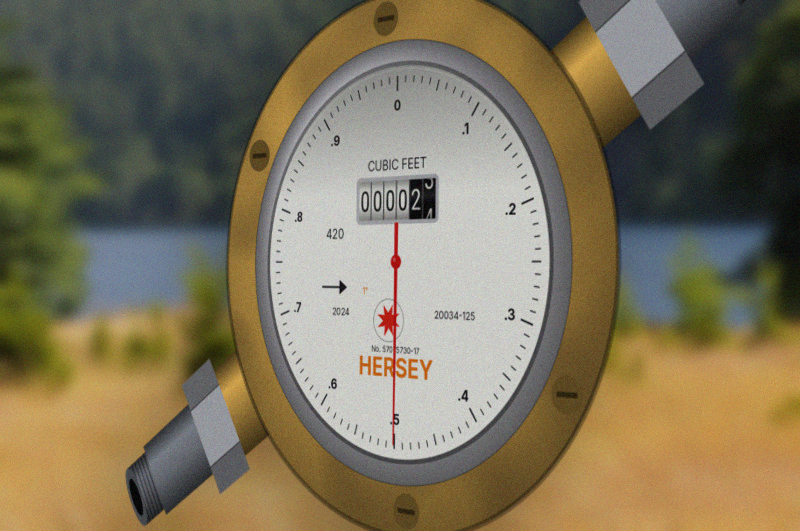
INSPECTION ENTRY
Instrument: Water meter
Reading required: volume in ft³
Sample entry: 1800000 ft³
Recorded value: 23.50 ft³
